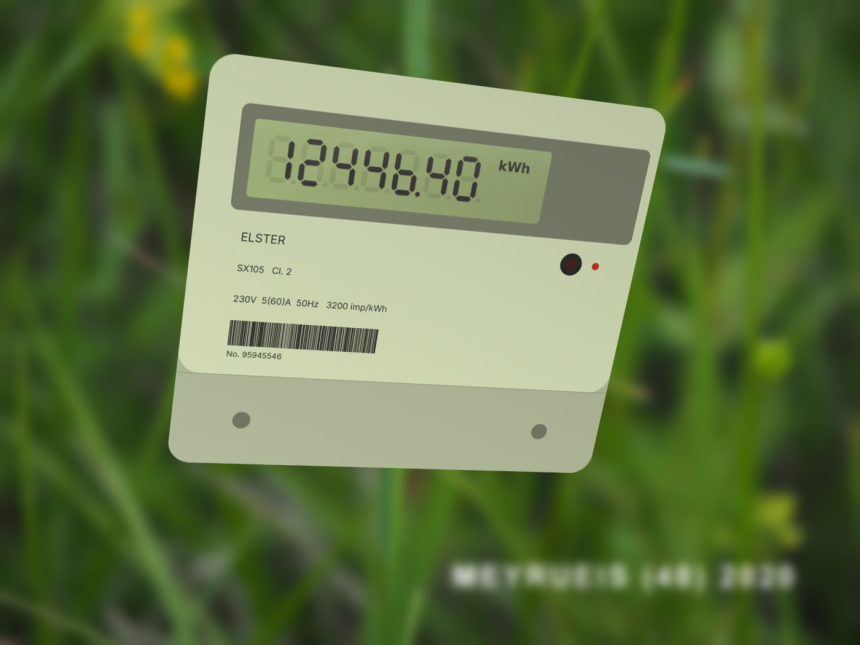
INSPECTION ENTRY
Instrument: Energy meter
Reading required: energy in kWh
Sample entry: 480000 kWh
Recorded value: 12446.40 kWh
